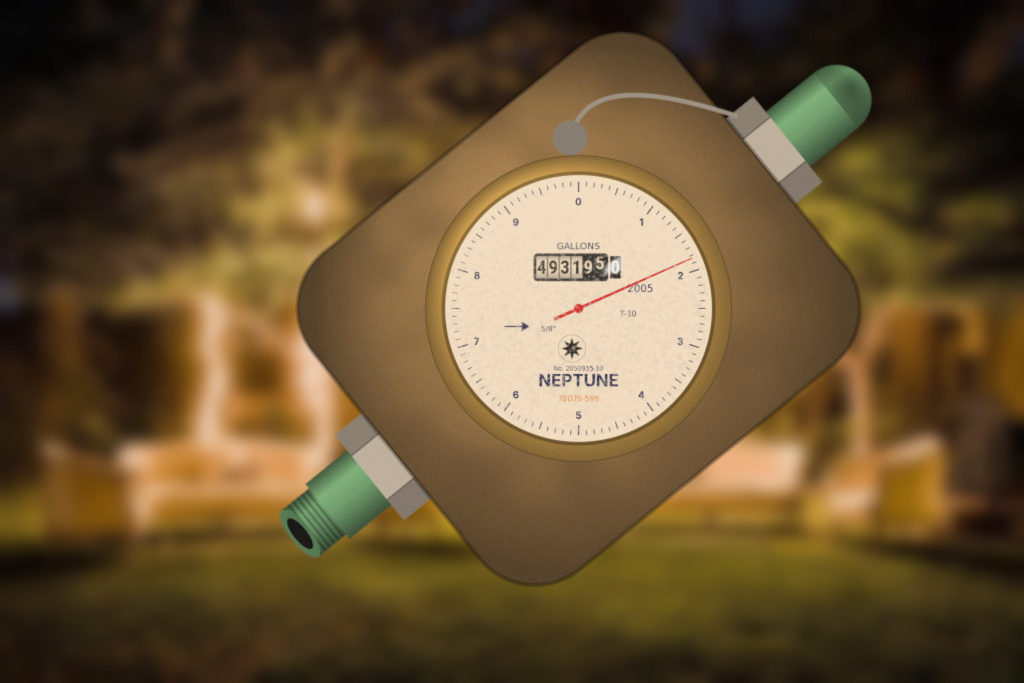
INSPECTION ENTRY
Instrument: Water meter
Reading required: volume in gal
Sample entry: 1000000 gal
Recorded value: 4931951.8 gal
